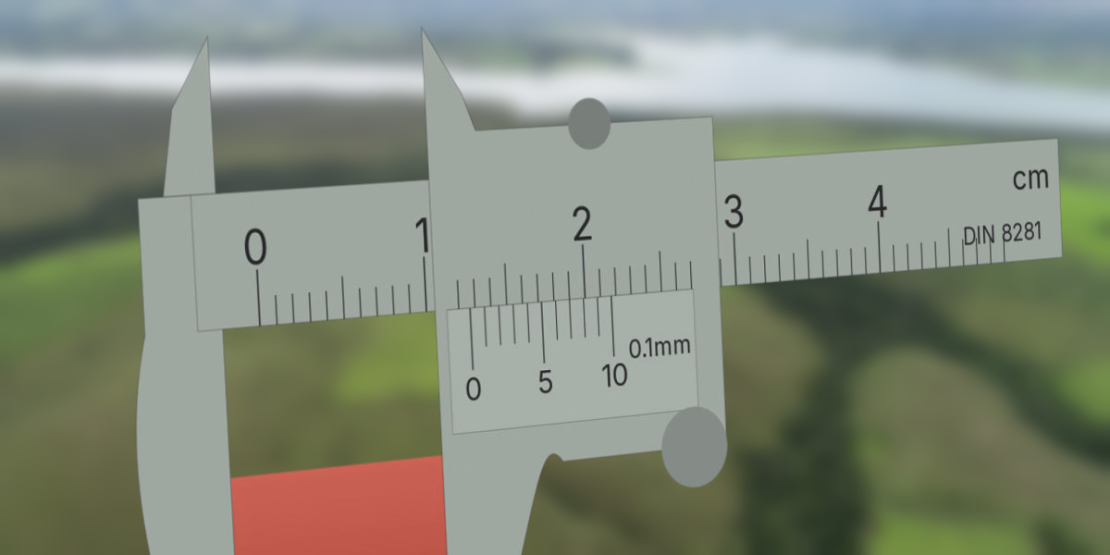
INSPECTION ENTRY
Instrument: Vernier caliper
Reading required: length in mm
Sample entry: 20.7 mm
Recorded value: 12.7 mm
